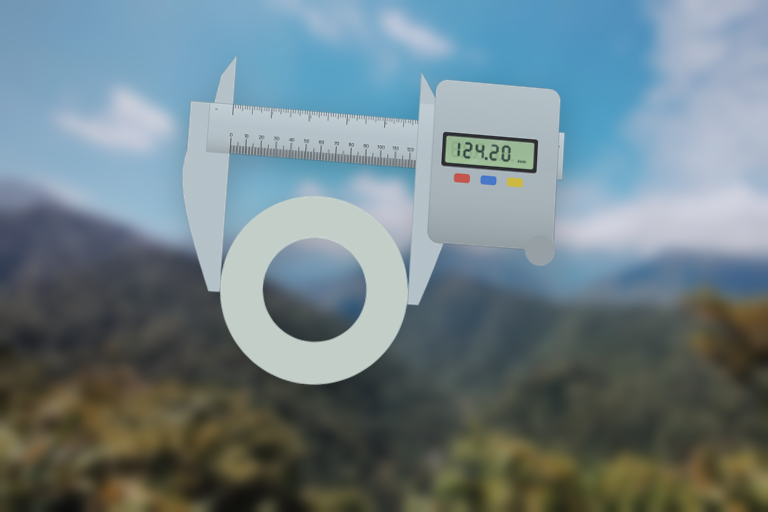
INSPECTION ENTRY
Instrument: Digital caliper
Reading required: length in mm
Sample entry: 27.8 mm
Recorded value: 124.20 mm
